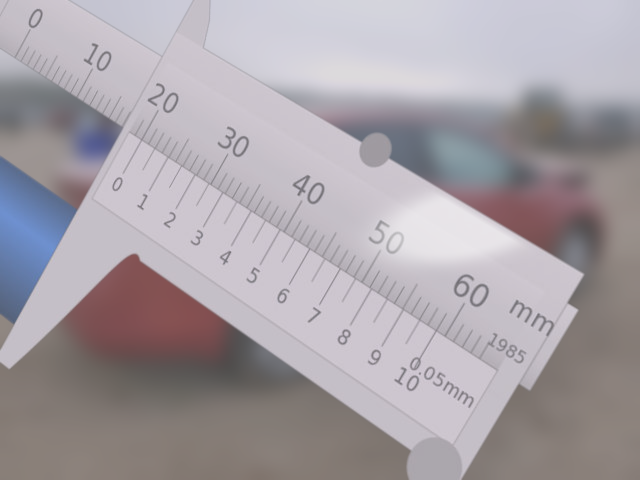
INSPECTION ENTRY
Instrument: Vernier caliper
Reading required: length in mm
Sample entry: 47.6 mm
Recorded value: 20.0 mm
